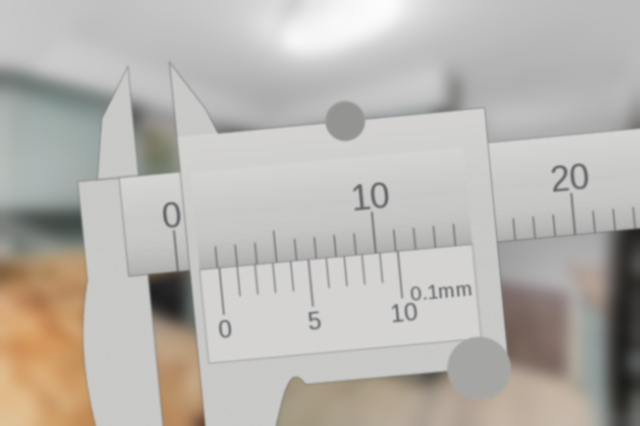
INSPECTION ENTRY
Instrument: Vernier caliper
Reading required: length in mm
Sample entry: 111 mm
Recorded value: 2.1 mm
